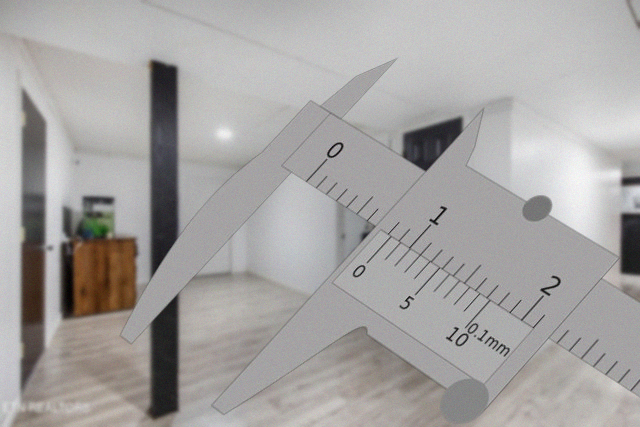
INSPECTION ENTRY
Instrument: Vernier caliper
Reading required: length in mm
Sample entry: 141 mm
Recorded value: 8.3 mm
